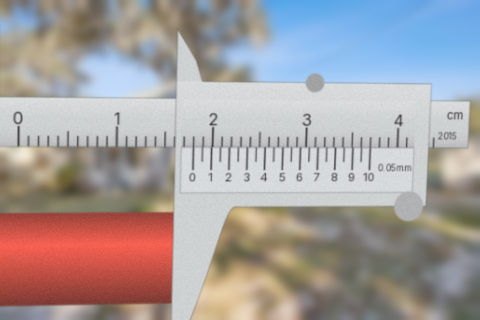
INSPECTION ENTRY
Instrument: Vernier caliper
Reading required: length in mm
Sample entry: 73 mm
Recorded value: 18.0 mm
